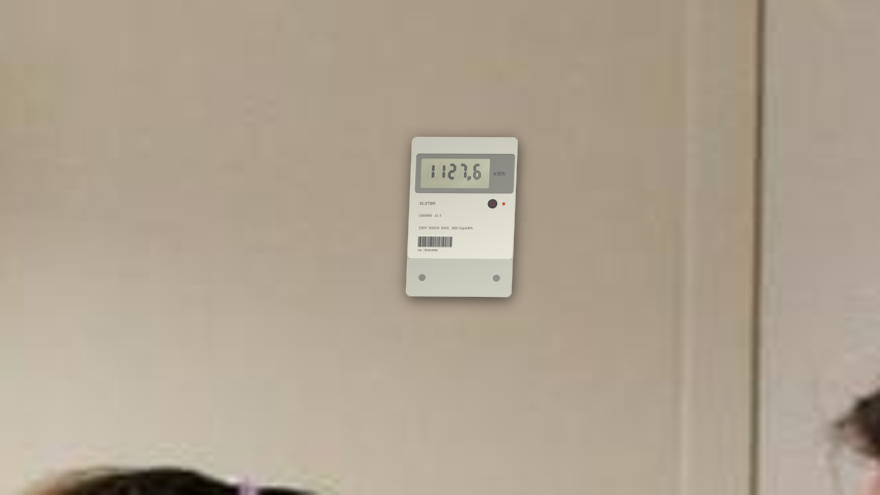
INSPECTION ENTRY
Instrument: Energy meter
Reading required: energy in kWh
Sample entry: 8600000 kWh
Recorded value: 1127.6 kWh
